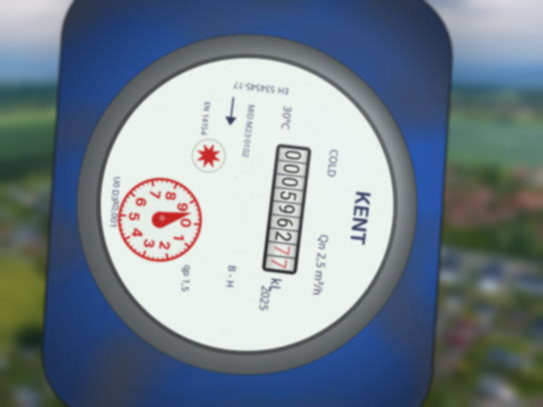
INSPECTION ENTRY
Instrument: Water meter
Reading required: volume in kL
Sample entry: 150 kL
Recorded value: 5962.769 kL
